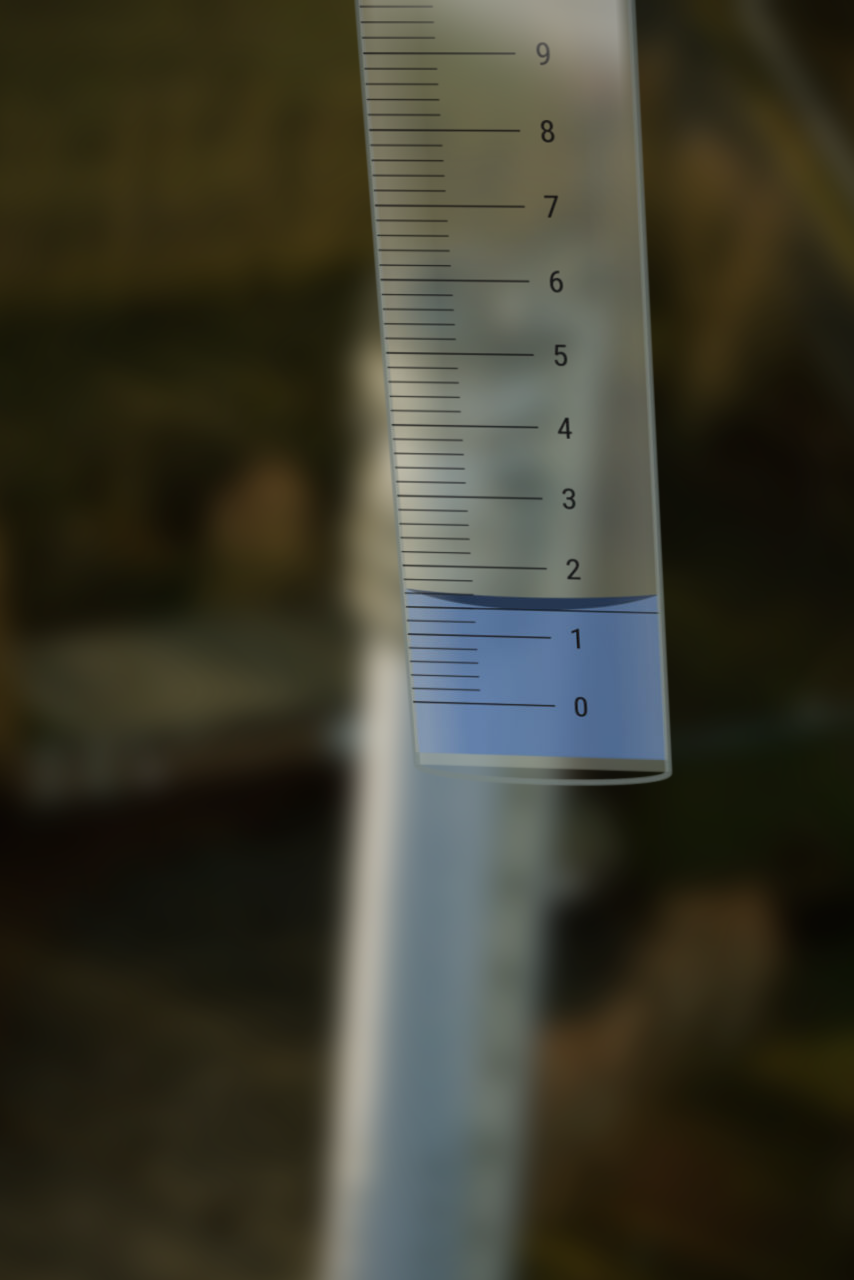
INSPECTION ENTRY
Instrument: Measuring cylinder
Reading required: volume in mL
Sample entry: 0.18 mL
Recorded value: 1.4 mL
